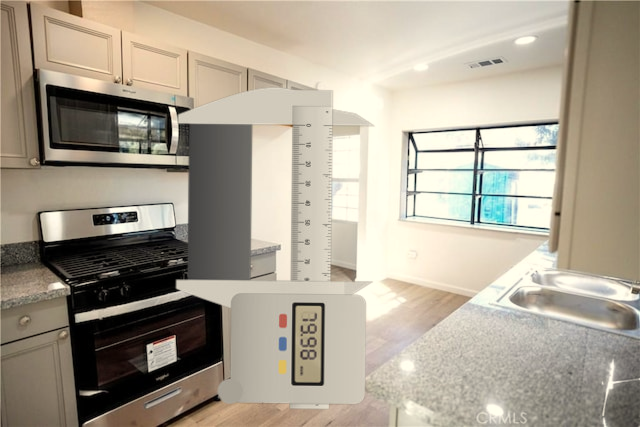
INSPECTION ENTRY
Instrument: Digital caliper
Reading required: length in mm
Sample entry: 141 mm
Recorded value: 79.98 mm
